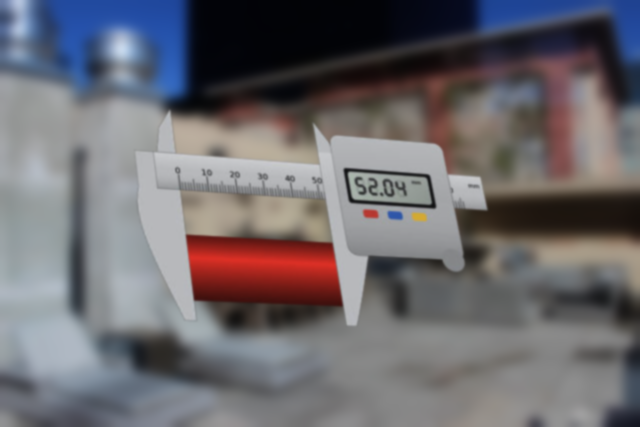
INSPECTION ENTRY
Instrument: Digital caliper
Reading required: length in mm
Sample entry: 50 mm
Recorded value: 52.04 mm
